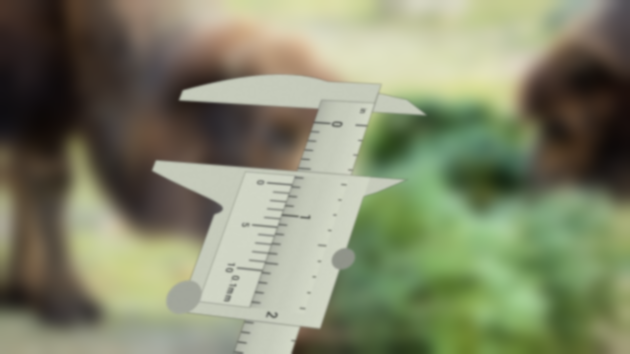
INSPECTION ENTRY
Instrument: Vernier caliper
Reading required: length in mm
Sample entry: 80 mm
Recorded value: 6.8 mm
